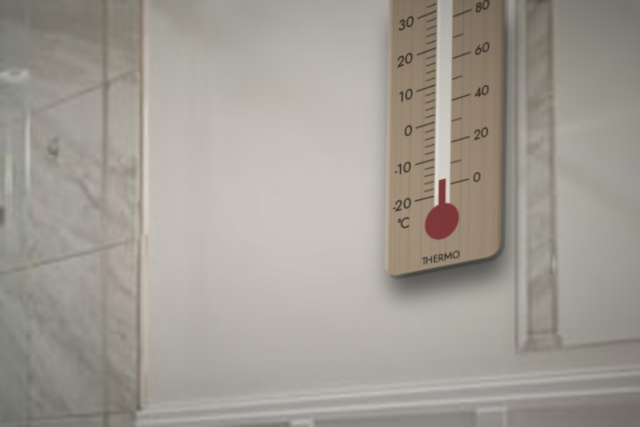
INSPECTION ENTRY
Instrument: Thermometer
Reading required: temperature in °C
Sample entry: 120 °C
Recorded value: -16 °C
